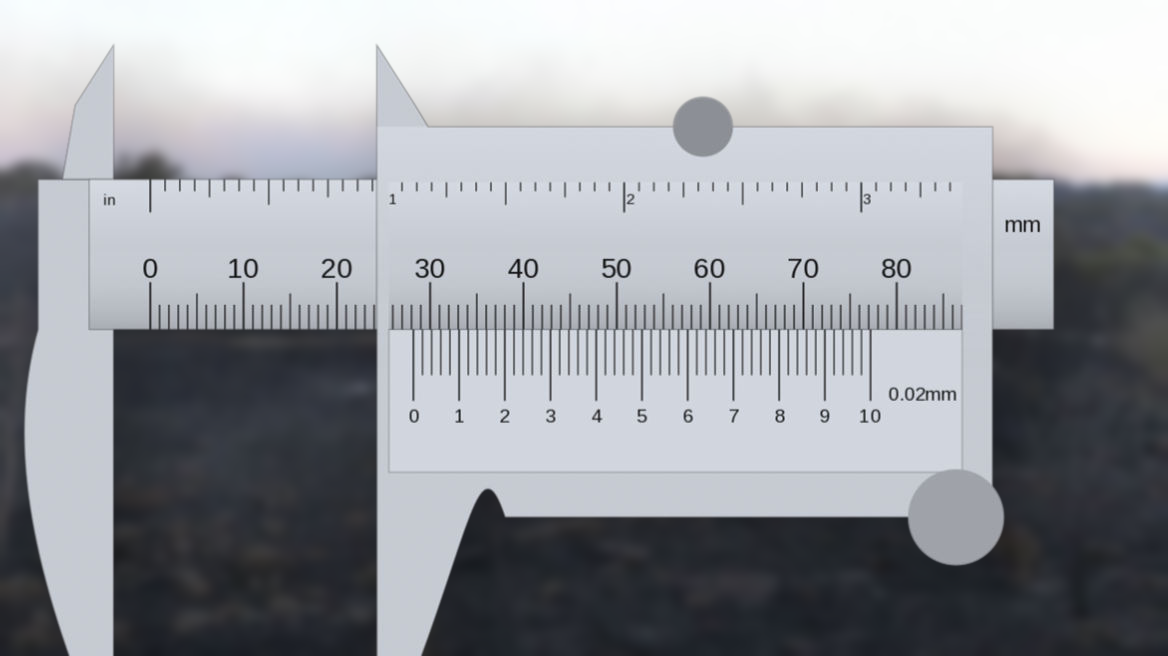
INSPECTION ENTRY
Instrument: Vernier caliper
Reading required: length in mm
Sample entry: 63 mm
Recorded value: 28.2 mm
